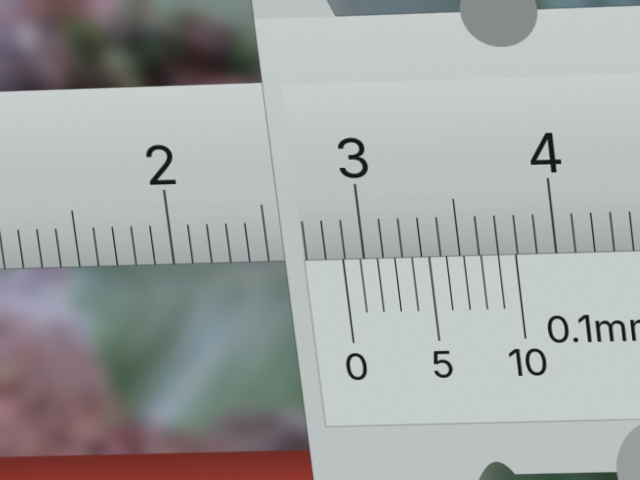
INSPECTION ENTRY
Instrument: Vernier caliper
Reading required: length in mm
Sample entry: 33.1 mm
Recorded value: 28.9 mm
